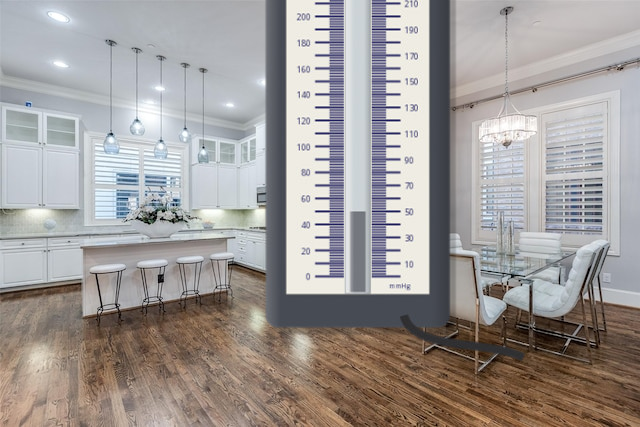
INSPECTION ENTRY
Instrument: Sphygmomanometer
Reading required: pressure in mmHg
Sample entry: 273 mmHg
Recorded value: 50 mmHg
